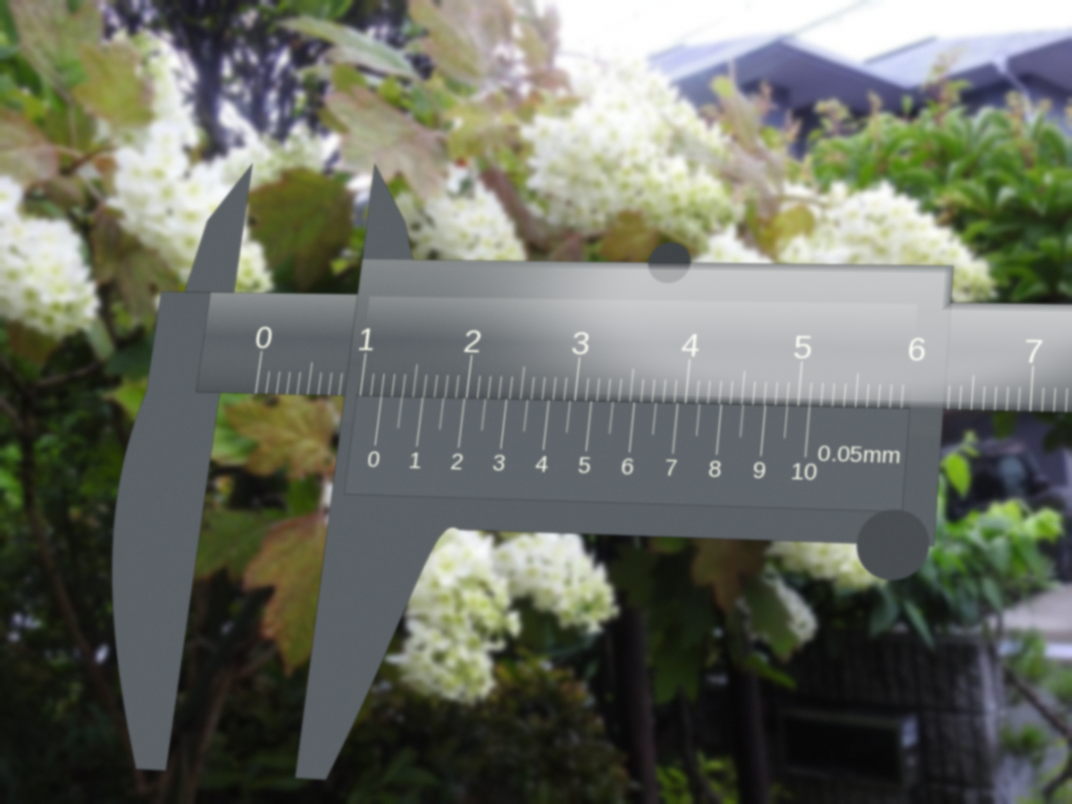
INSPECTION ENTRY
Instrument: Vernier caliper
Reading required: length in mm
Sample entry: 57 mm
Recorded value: 12.0 mm
